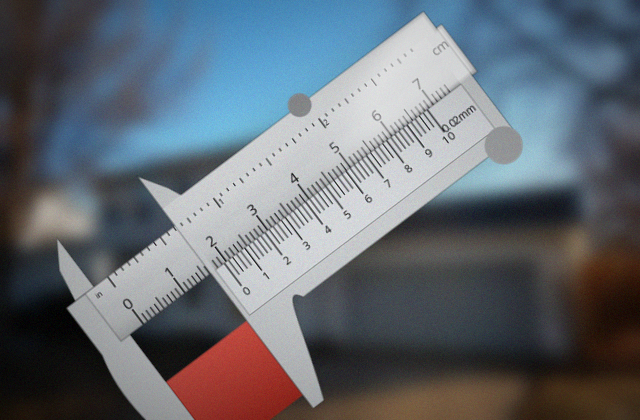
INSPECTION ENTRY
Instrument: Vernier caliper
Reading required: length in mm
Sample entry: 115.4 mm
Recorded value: 19.5 mm
